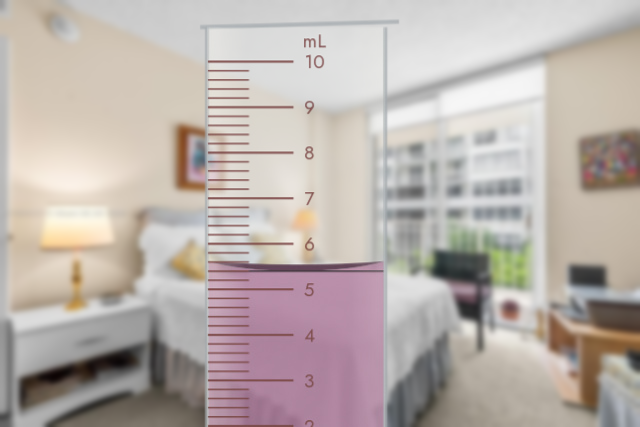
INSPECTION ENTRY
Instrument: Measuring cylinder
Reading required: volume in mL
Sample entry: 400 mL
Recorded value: 5.4 mL
